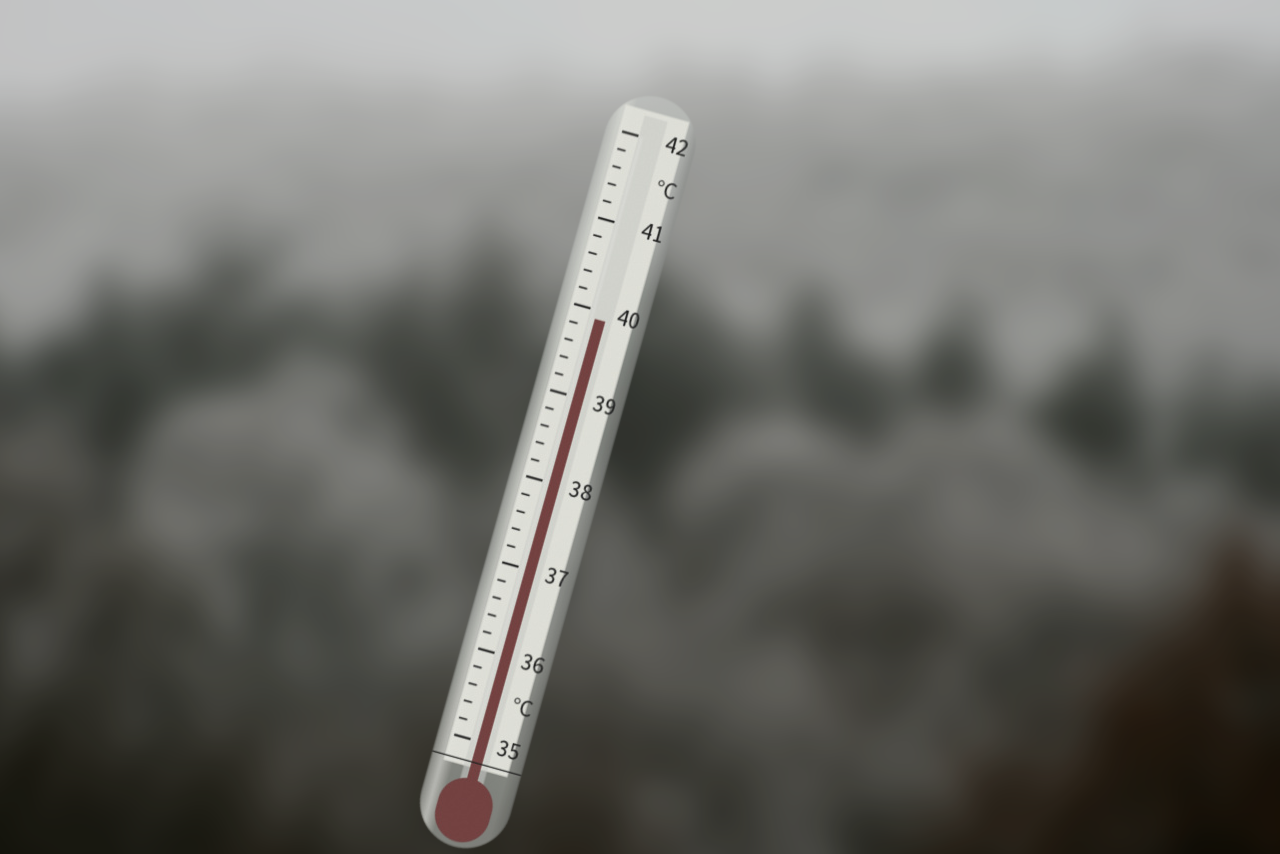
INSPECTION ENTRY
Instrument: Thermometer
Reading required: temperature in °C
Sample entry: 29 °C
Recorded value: 39.9 °C
